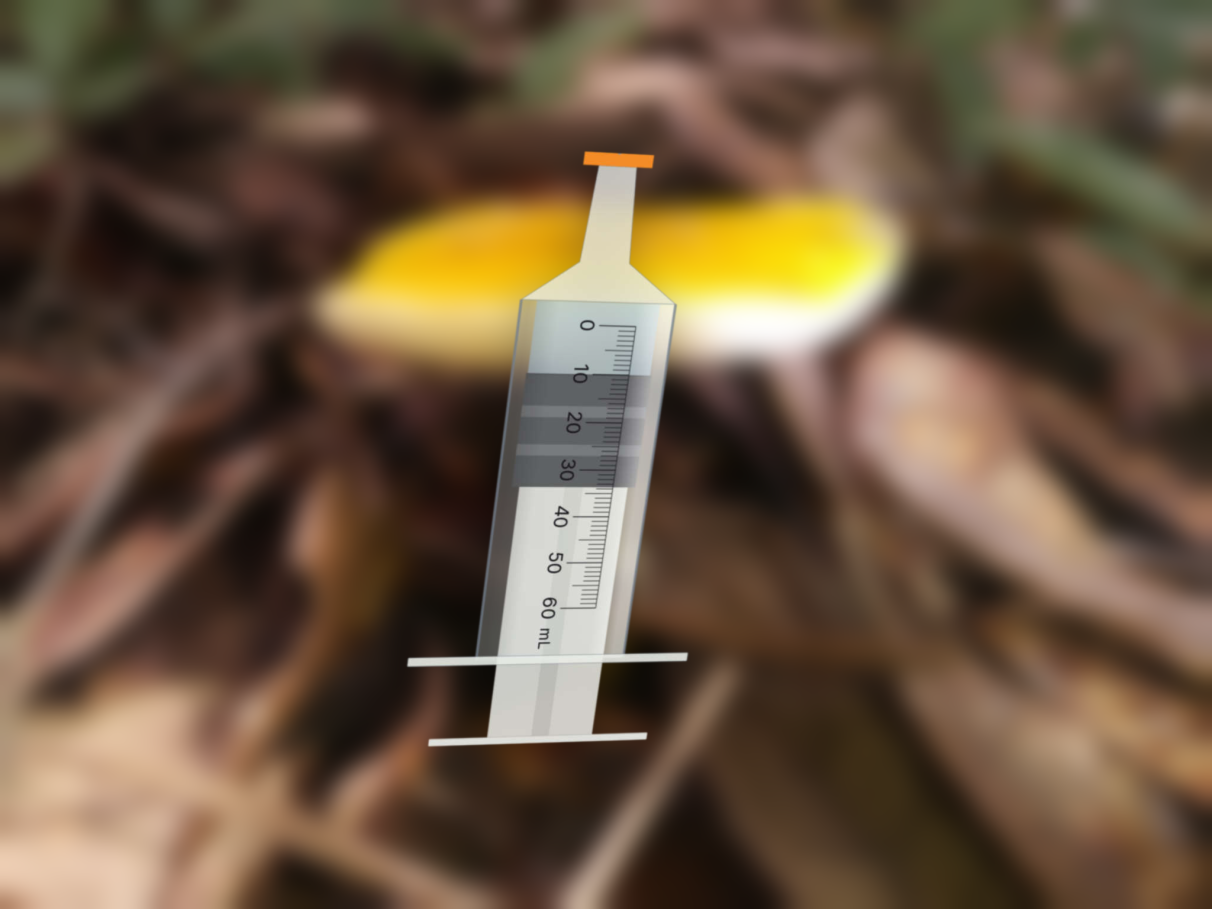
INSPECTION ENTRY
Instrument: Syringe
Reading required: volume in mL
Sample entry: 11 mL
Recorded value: 10 mL
